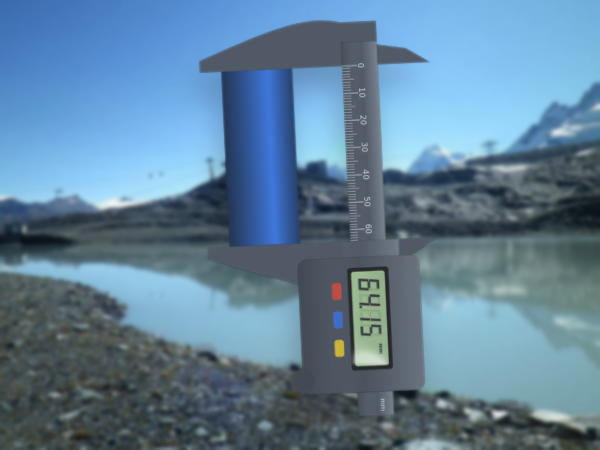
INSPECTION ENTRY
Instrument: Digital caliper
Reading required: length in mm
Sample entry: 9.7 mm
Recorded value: 64.15 mm
